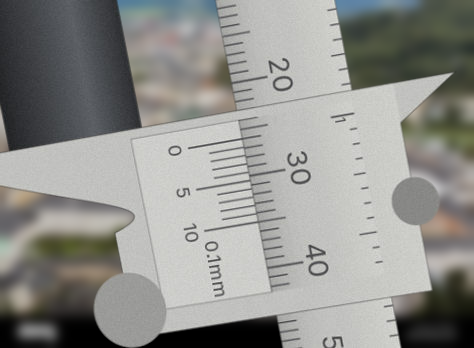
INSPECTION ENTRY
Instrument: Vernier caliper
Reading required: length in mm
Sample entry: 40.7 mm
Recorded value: 26.0 mm
